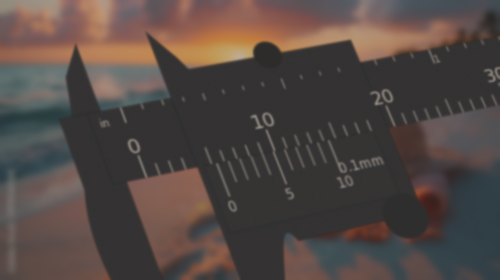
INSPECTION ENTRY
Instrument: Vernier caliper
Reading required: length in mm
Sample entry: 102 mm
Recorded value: 5.4 mm
